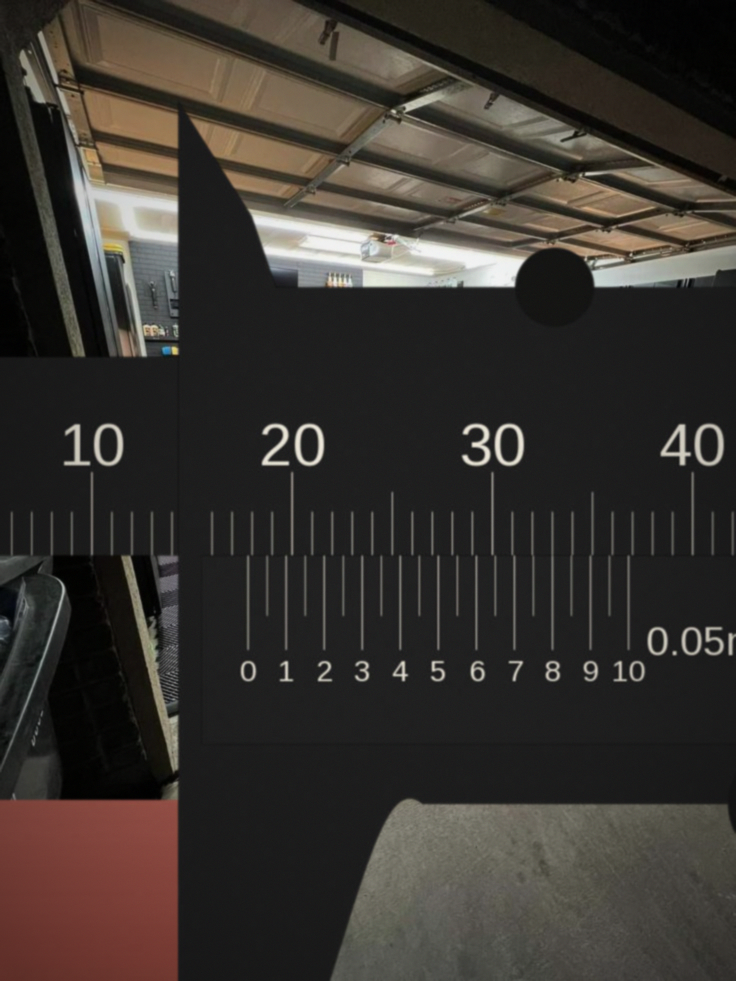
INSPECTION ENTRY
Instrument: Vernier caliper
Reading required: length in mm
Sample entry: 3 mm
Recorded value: 17.8 mm
